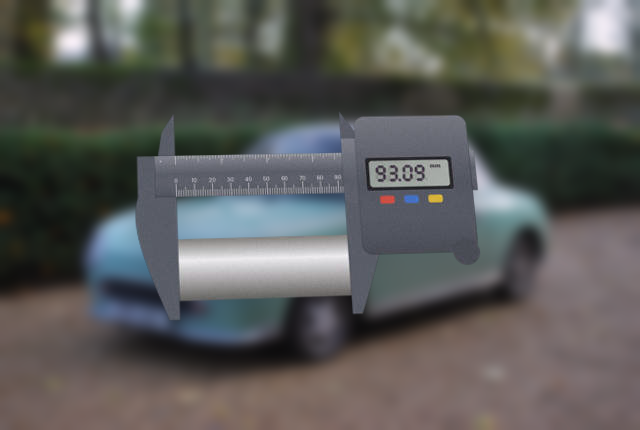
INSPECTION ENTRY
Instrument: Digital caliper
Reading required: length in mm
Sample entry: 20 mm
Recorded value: 93.09 mm
